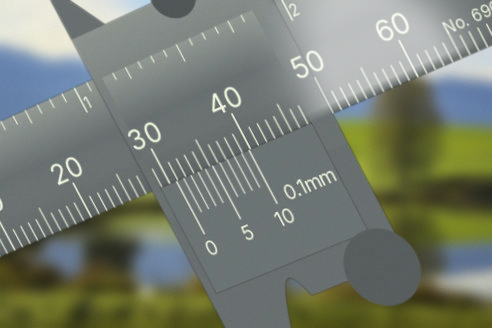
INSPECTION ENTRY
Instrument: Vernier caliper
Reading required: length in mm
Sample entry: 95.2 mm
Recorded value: 30.8 mm
